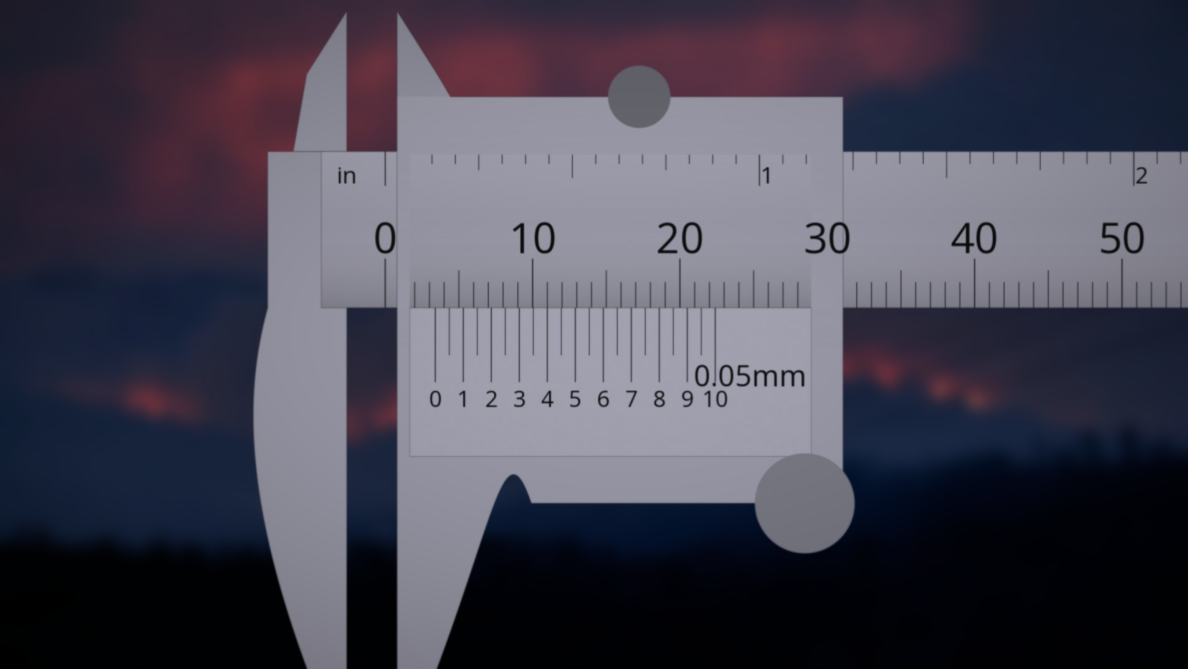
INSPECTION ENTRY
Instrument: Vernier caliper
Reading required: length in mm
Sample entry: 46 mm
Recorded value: 3.4 mm
